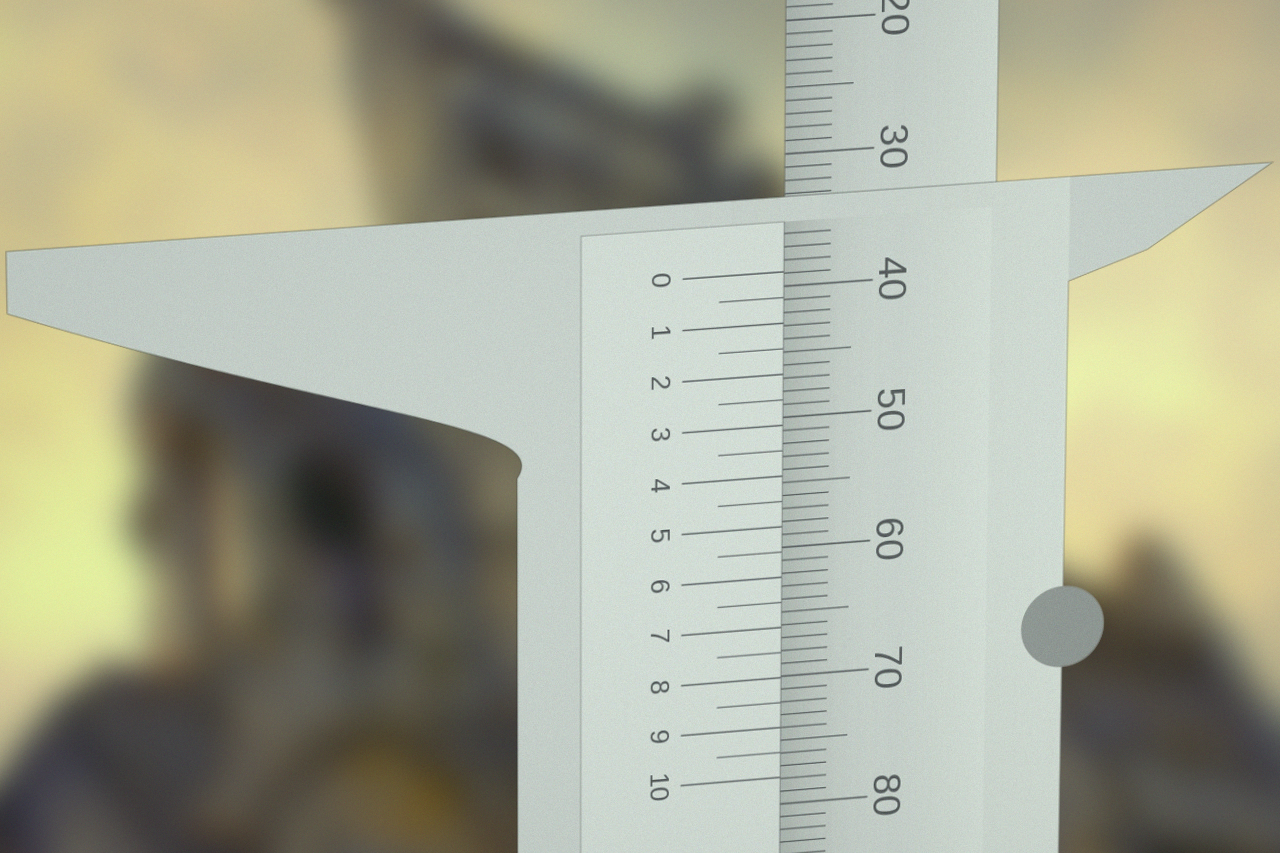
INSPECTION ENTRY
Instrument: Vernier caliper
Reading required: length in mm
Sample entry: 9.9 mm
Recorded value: 38.9 mm
